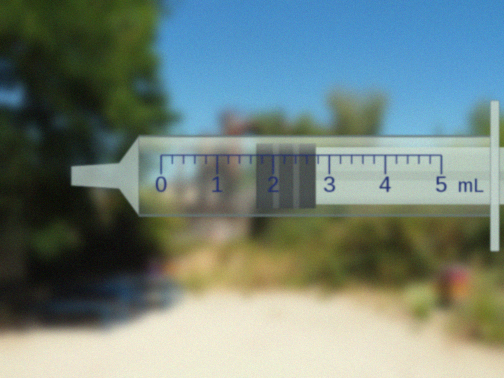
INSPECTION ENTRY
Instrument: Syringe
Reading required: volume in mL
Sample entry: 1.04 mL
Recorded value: 1.7 mL
